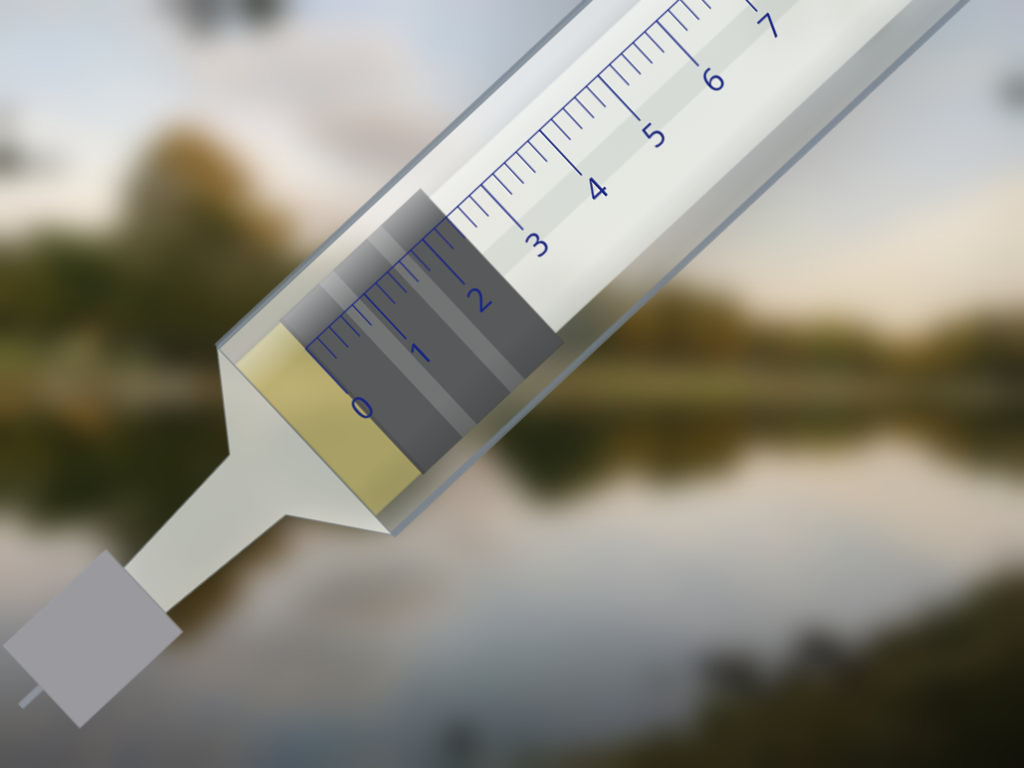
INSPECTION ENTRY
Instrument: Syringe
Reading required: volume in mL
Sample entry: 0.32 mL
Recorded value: 0 mL
